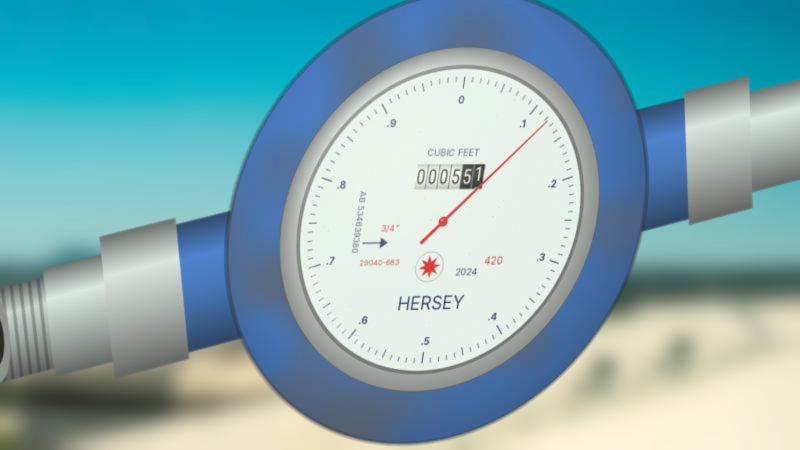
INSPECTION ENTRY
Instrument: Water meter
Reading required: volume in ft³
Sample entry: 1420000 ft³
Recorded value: 551.12 ft³
